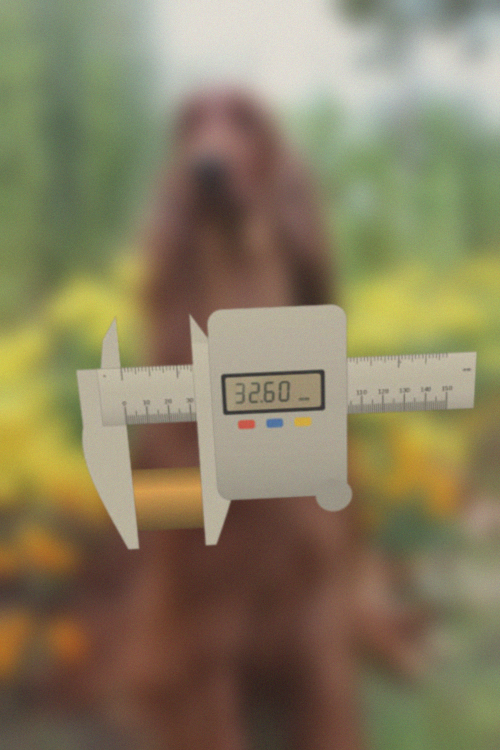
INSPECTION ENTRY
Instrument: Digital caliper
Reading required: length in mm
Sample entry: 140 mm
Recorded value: 32.60 mm
